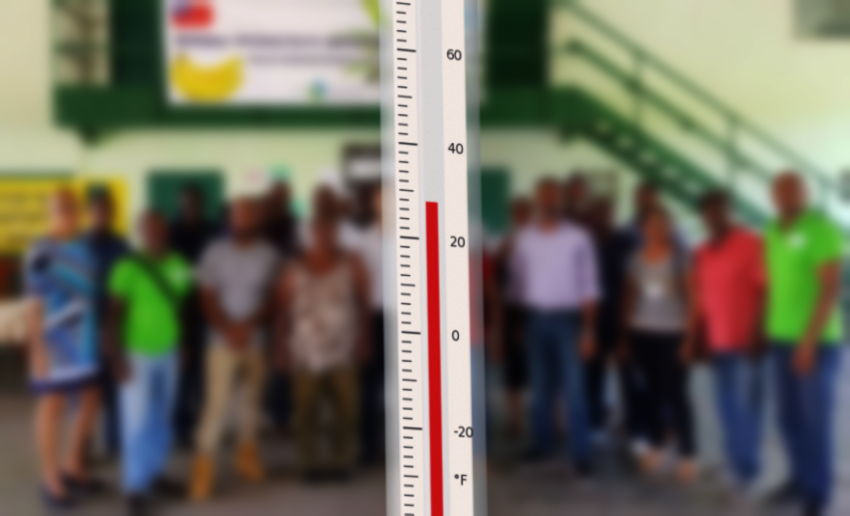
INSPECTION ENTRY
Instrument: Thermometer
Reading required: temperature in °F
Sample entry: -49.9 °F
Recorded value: 28 °F
